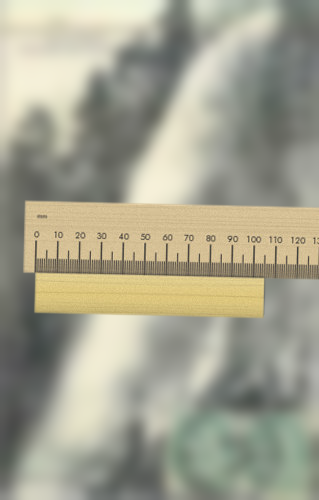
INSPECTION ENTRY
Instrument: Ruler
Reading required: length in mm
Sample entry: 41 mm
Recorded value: 105 mm
